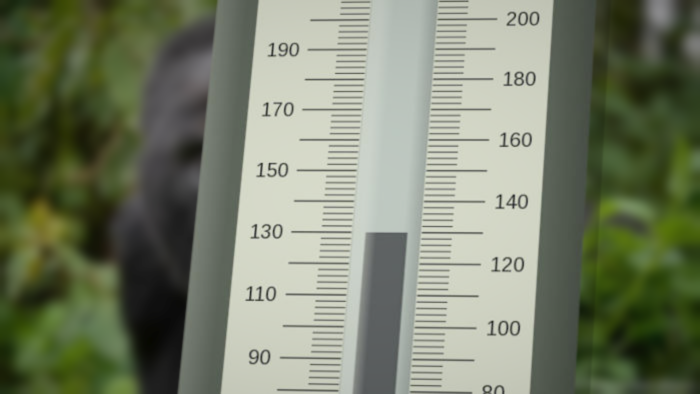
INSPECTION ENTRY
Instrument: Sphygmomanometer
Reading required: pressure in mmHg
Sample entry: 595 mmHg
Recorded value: 130 mmHg
